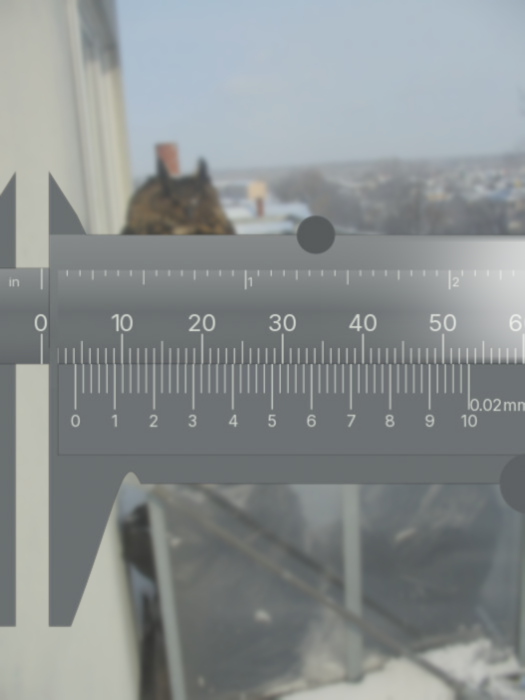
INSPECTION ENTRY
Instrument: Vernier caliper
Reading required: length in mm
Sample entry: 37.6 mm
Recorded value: 4.2 mm
